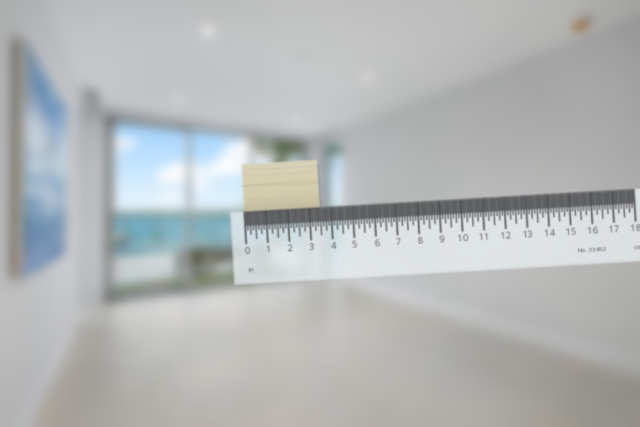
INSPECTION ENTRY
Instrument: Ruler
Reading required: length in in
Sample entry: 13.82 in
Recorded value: 3.5 in
